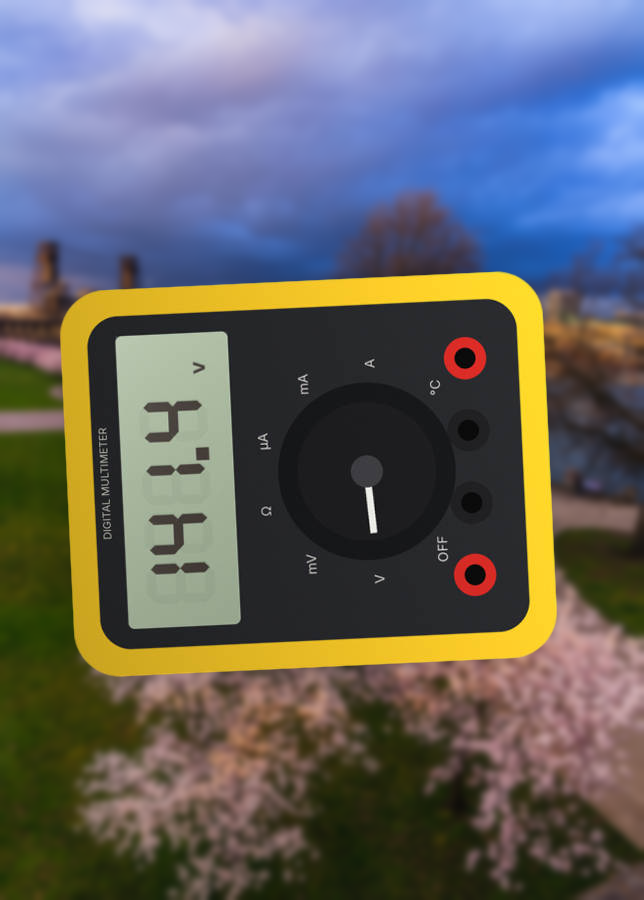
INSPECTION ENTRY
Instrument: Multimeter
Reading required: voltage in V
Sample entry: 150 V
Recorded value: 141.4 V
